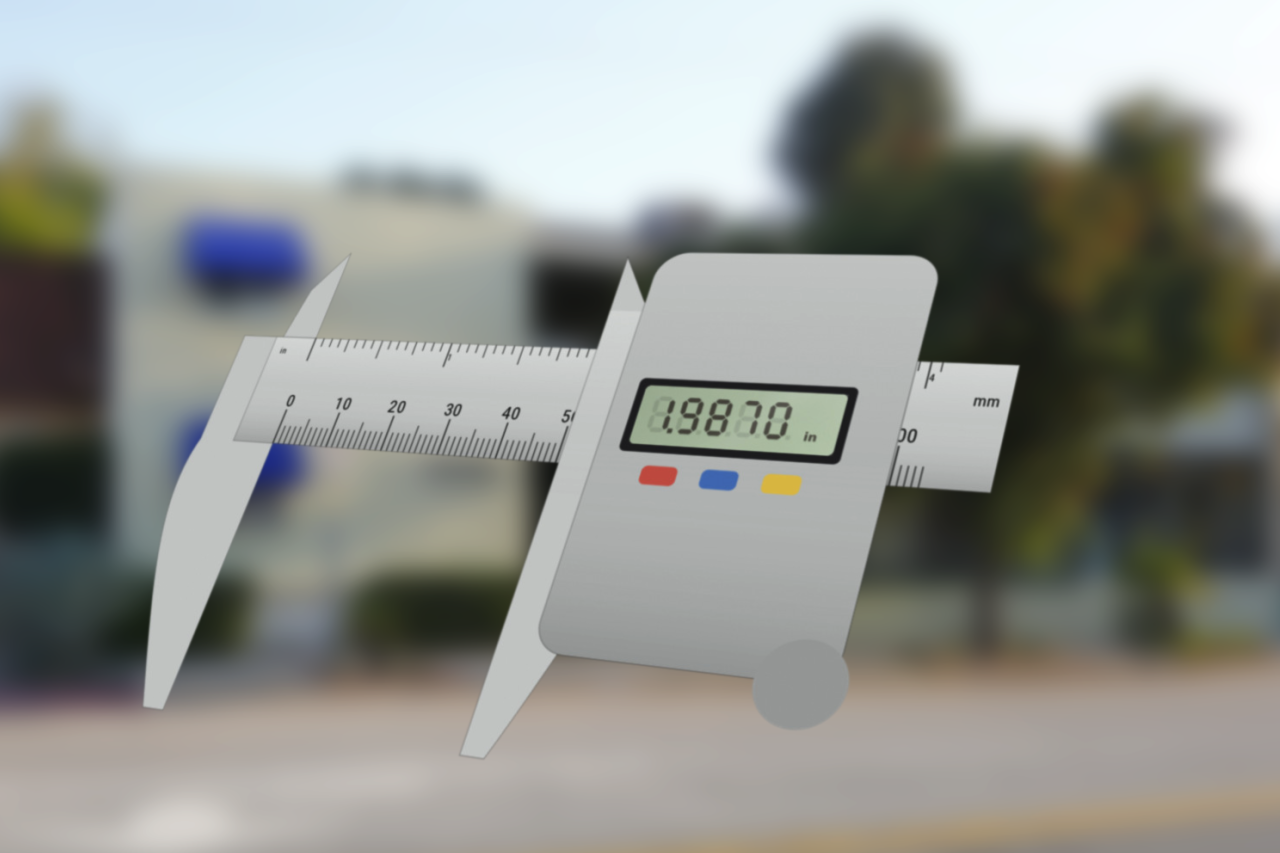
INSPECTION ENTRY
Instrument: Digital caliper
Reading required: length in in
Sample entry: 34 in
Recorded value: 1.9870 in
